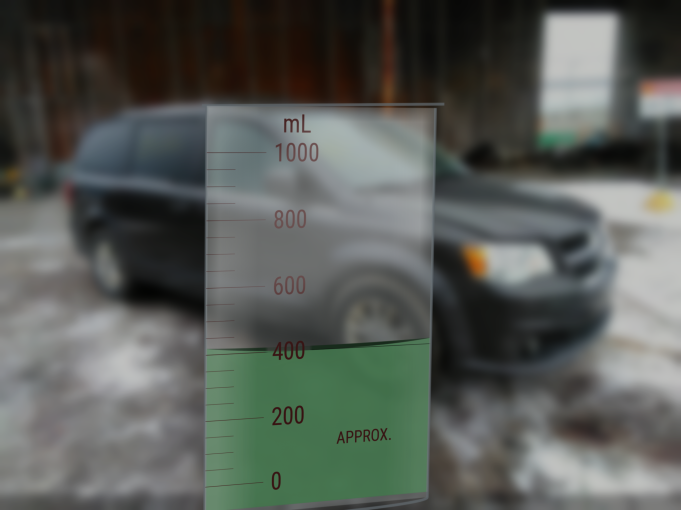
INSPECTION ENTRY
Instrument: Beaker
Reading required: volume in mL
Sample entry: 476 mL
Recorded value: 400 mL
